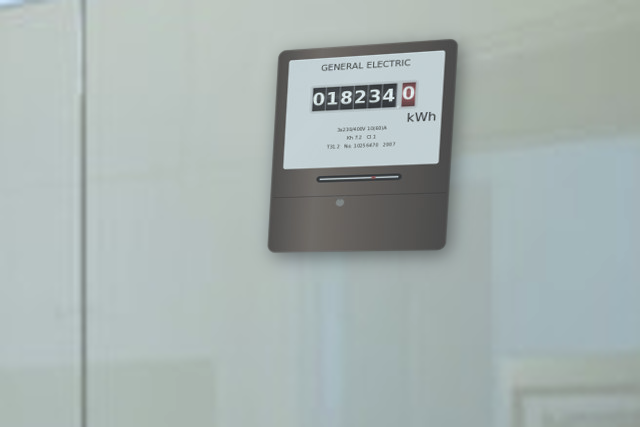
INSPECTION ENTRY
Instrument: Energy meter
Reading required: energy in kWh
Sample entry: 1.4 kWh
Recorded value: 18234.0 kWh
